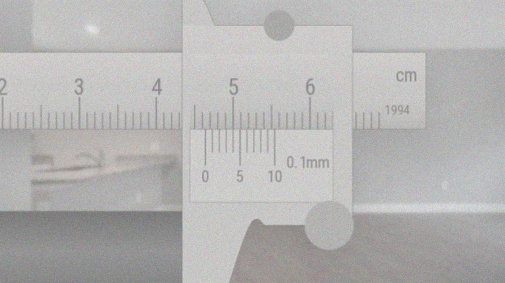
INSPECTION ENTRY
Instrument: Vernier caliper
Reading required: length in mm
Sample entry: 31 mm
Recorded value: 46.4 mm
